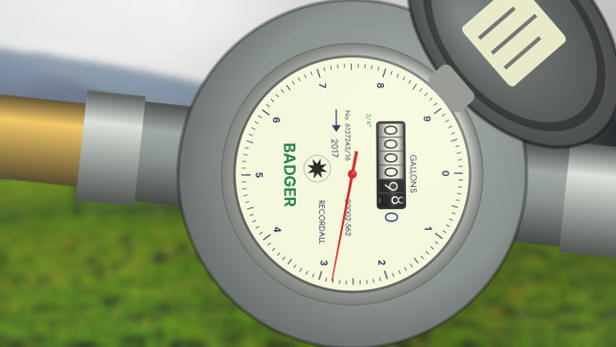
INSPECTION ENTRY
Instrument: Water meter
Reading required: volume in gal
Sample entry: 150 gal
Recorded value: 982.8 gal
